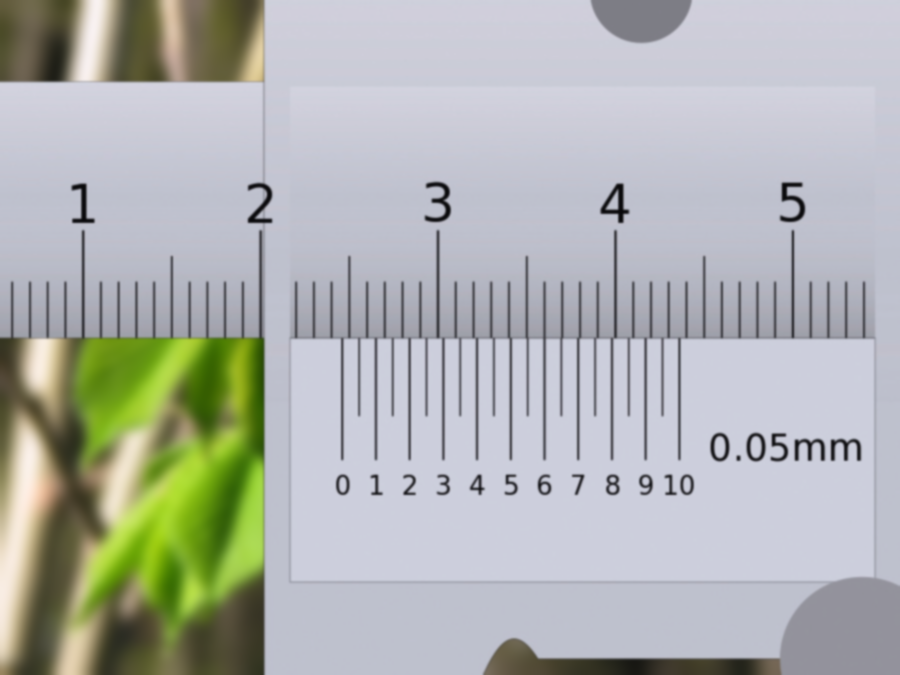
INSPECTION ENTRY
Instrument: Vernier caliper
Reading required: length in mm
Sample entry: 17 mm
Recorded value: 24.6 mm
